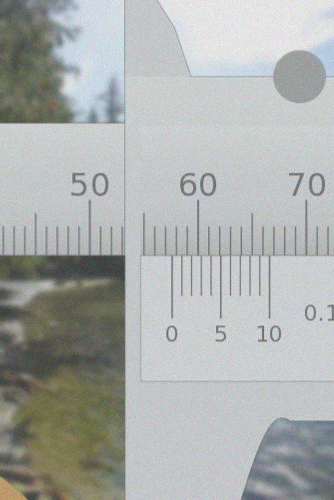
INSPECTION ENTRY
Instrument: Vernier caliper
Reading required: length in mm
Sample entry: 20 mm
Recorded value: 57.6 mm
